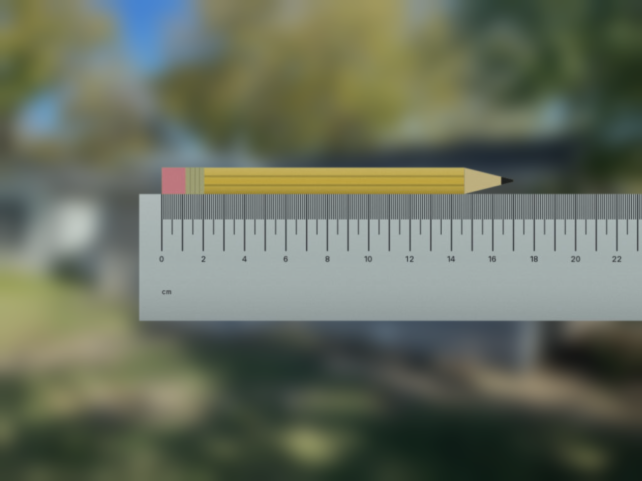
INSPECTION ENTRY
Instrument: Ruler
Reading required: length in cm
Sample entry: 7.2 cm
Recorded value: 17 cm
